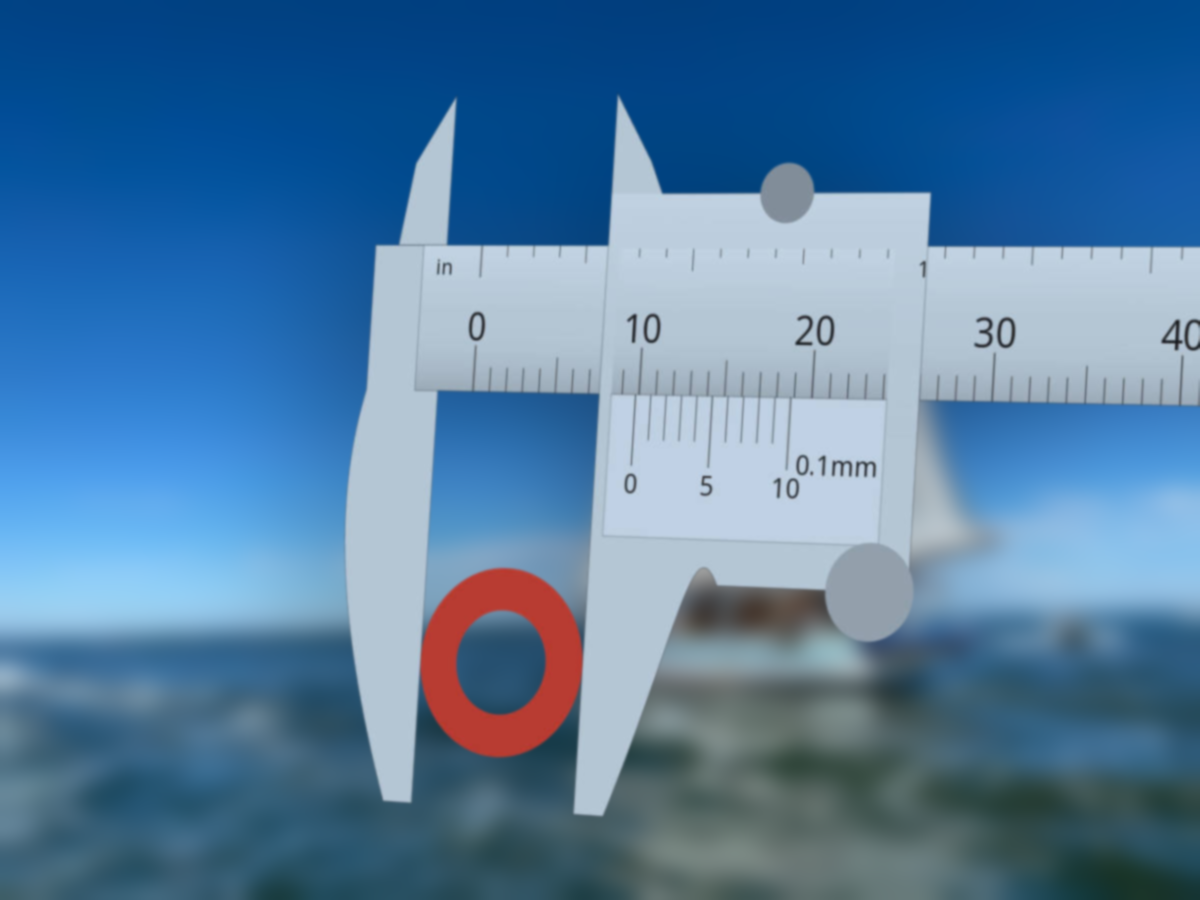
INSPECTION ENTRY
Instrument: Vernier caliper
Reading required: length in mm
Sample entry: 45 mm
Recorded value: 9.8 mm
